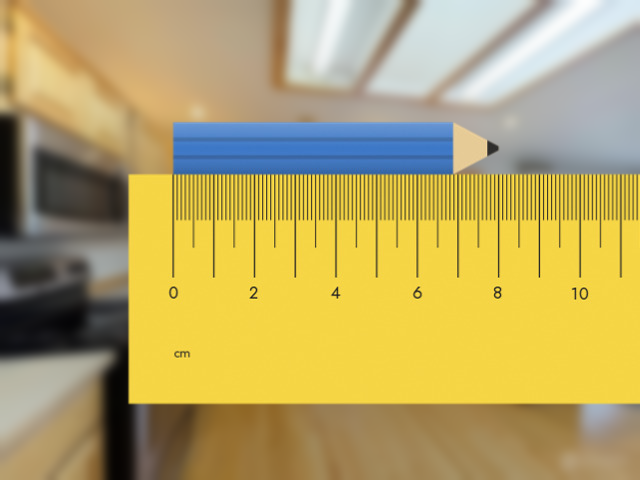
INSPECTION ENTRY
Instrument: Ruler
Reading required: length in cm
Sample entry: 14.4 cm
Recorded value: 8 cm
